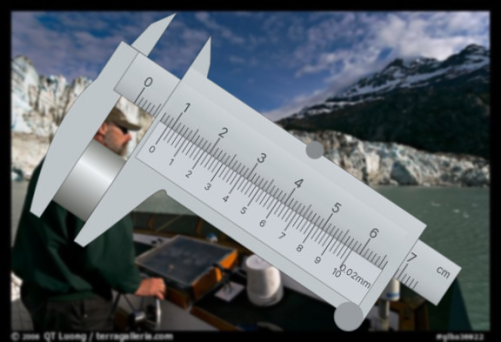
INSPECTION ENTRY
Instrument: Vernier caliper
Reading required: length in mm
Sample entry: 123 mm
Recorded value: 9.0 mm
